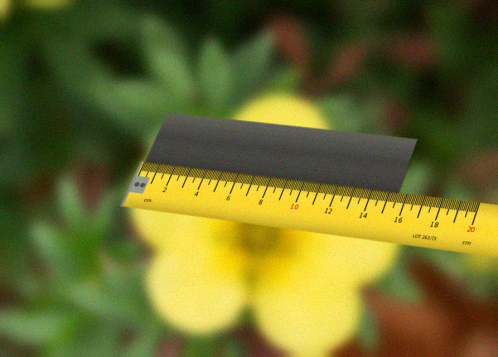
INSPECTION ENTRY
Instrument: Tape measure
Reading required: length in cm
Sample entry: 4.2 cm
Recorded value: 15.5 cm
